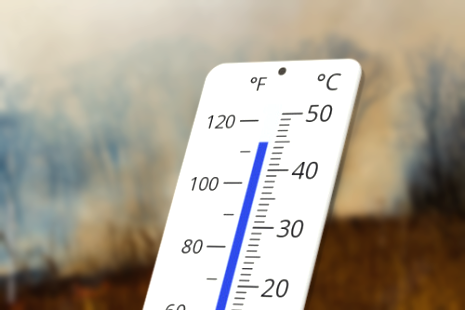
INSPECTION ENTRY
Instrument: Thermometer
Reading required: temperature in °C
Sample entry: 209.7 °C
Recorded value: 45 °C
